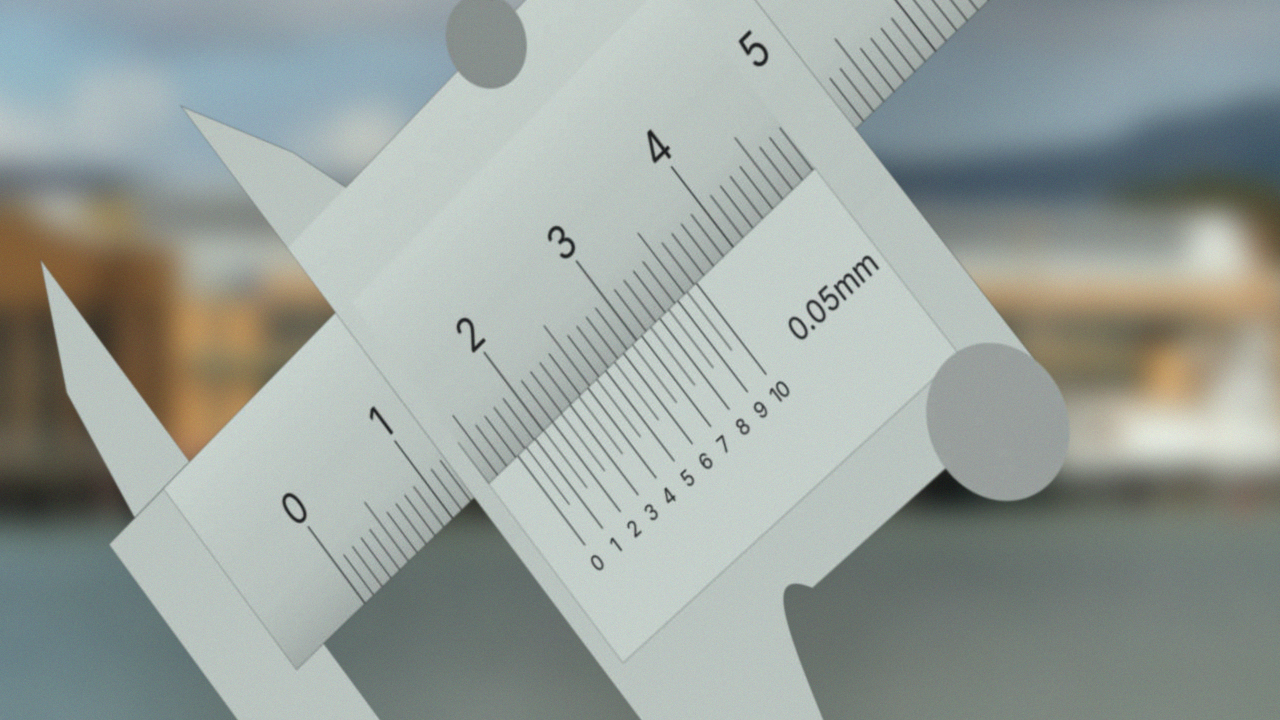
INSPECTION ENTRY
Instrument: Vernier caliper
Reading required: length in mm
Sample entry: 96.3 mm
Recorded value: 17.2 mm
